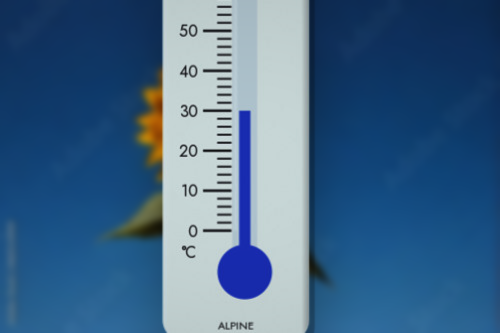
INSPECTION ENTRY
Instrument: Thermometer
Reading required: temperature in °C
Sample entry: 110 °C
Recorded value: 30 °C
